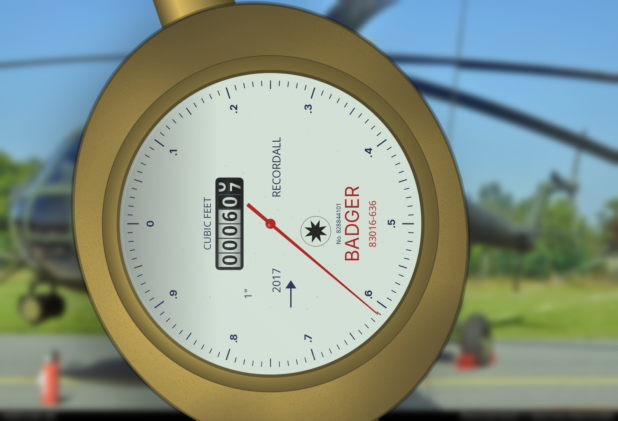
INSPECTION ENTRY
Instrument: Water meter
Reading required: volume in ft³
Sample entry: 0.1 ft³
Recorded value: 606.61 ft³
